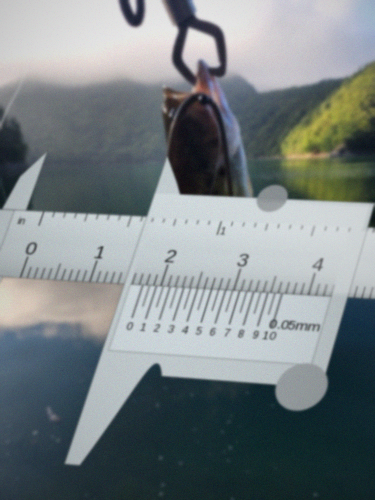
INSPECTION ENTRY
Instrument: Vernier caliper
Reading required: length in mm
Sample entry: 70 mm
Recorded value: 17.5 mm
